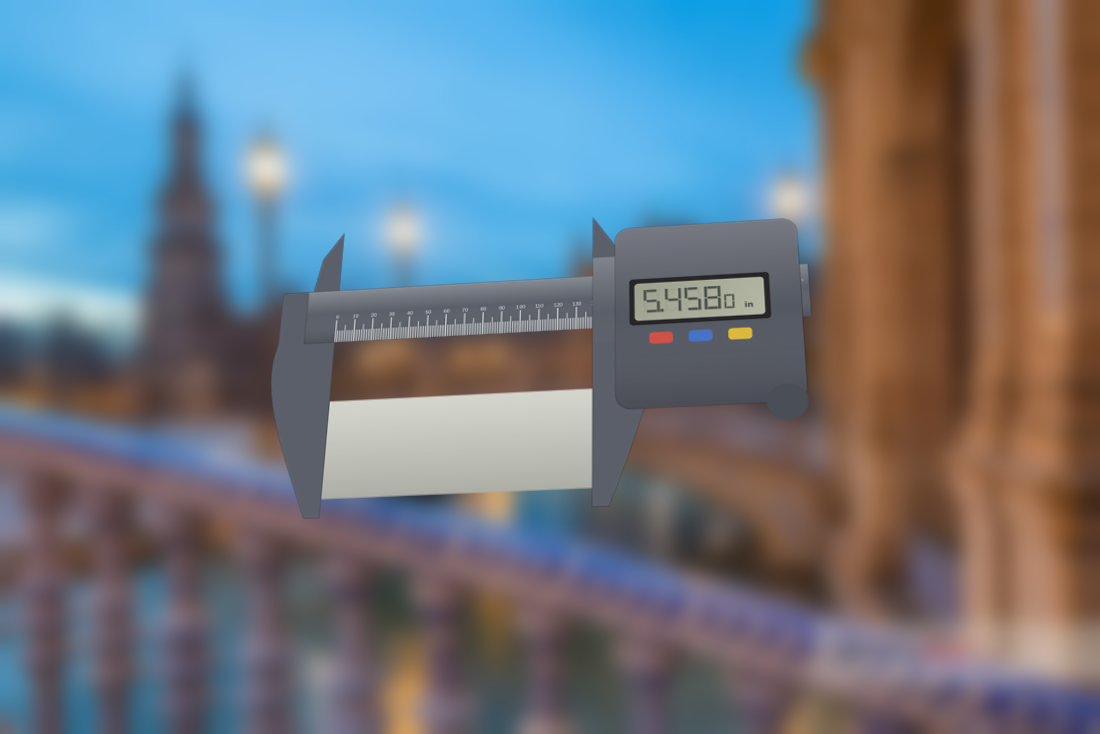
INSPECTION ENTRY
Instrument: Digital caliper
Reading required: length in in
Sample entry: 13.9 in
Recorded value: 5.4580 in
